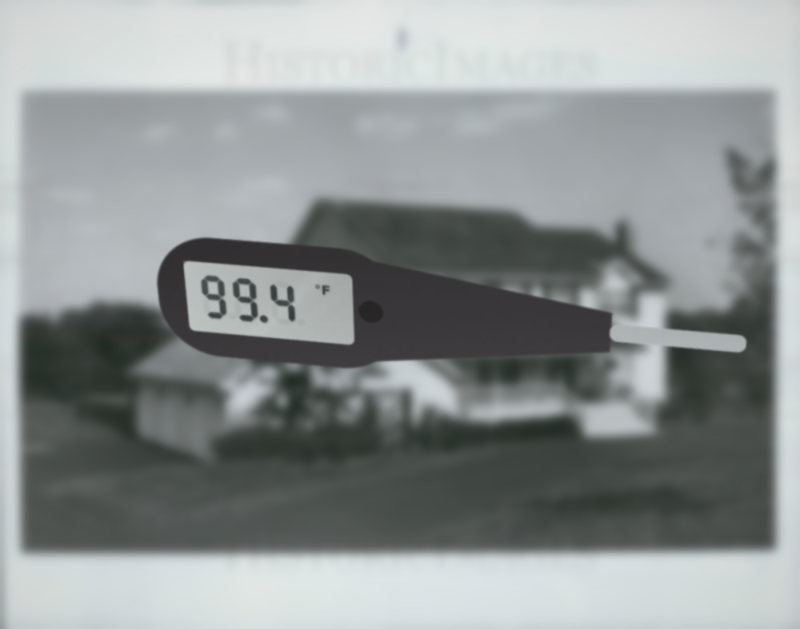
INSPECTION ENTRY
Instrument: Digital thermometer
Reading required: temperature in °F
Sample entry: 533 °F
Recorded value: 99.4 °F
